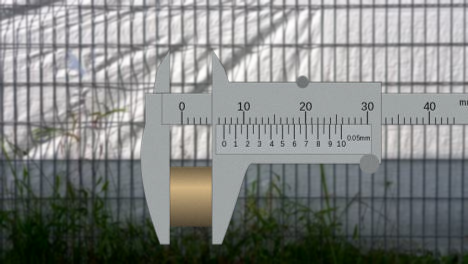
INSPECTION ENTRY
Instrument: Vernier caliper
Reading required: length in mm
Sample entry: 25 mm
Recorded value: 6.8 mm
